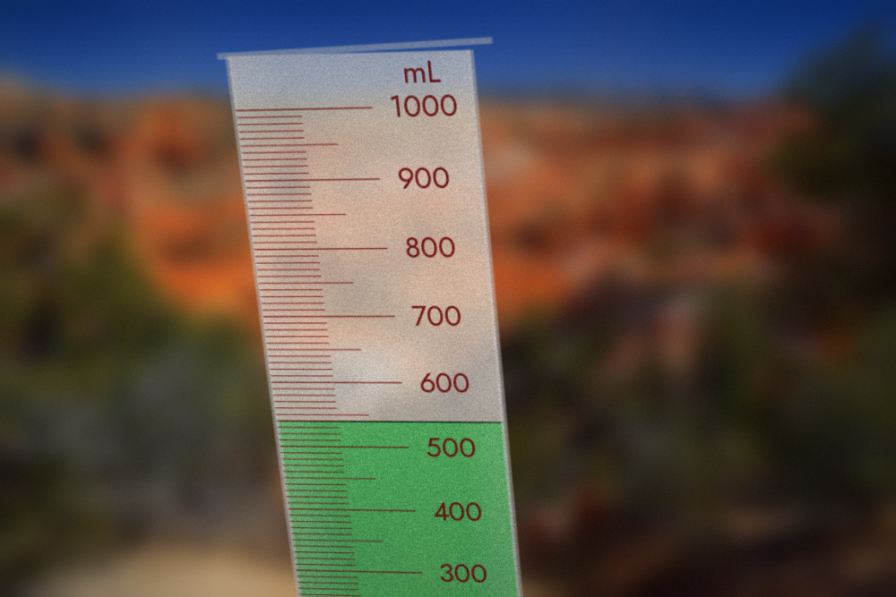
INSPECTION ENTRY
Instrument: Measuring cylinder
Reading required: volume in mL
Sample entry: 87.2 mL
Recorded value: 540 mL
